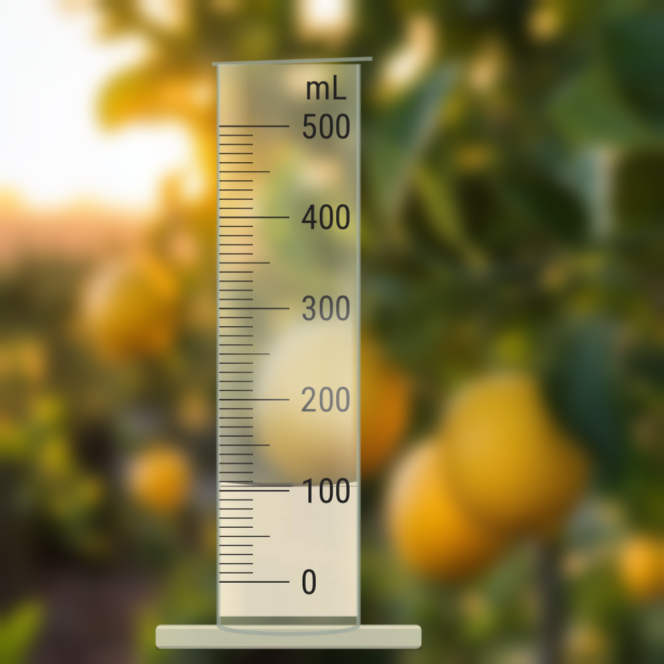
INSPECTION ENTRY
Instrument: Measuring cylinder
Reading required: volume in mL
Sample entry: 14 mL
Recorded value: 105 mL
